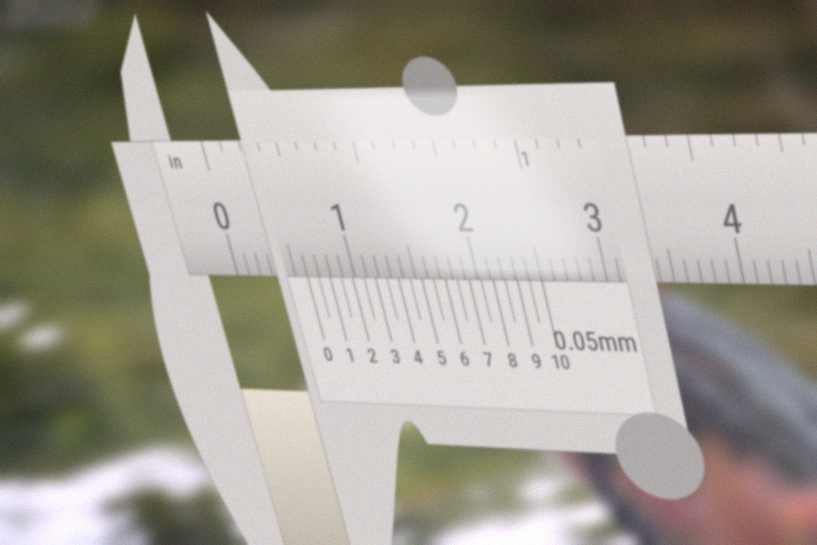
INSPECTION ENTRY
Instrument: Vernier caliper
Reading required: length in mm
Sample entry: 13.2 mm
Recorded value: 6.0 mm
